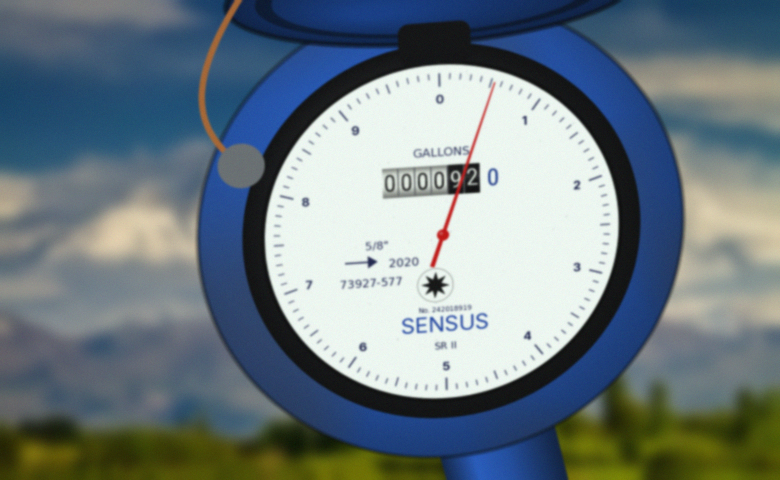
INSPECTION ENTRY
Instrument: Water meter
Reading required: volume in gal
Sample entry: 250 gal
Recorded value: 920.5 gal
